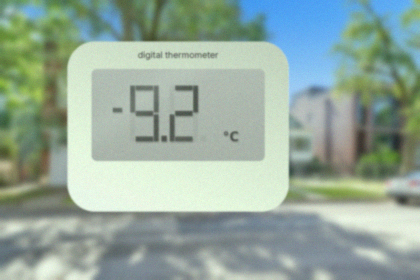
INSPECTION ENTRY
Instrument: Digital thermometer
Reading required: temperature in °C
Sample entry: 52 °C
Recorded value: -9.2 °C
